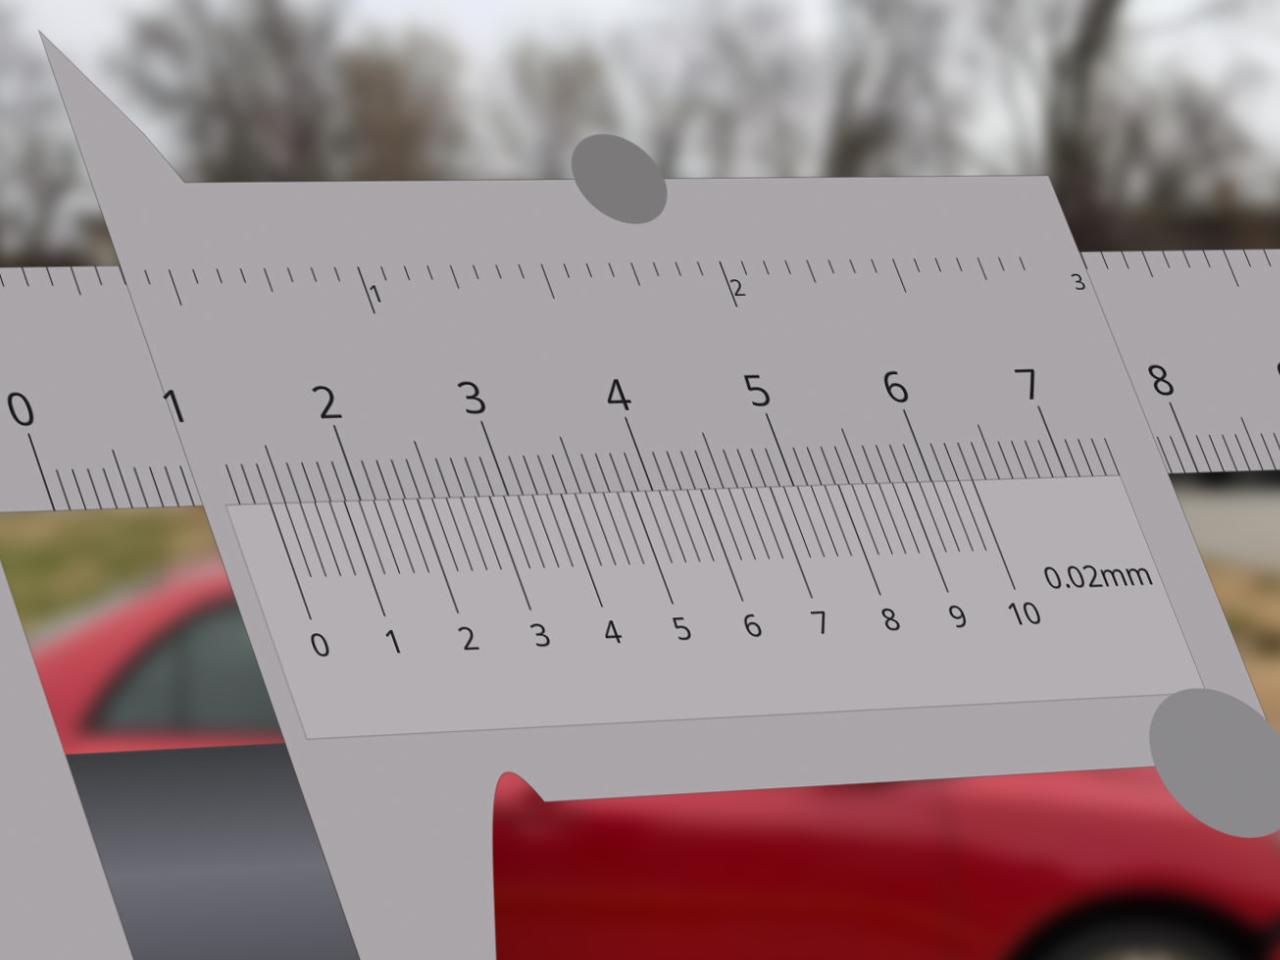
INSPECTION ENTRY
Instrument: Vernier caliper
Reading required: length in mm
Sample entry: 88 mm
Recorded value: 14.0 mm
